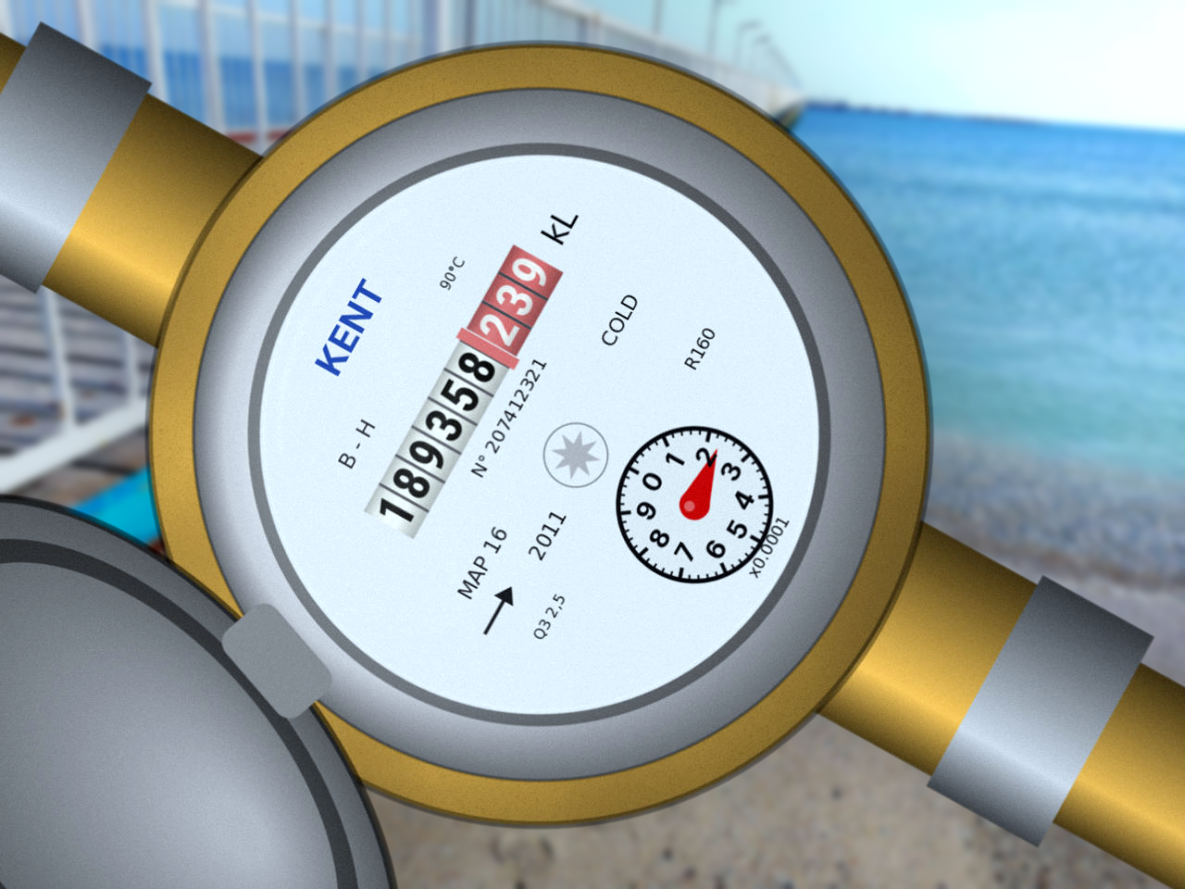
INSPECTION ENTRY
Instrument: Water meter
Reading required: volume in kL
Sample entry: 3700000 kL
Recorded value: 189358.2392 kL
